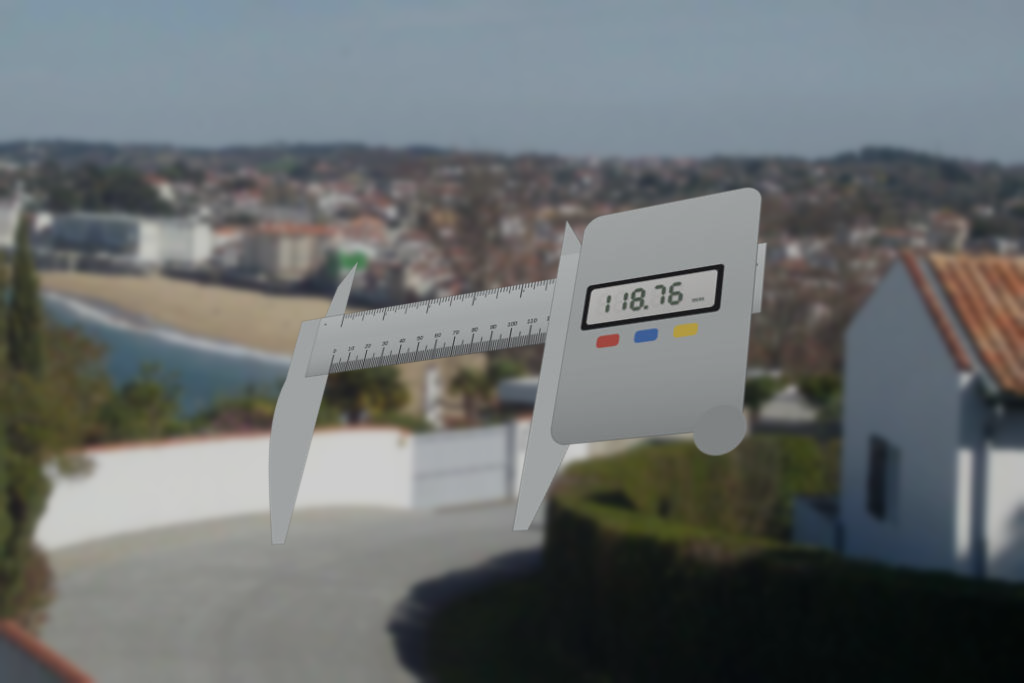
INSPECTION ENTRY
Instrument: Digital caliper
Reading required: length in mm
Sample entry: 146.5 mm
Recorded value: 118.76 mm
